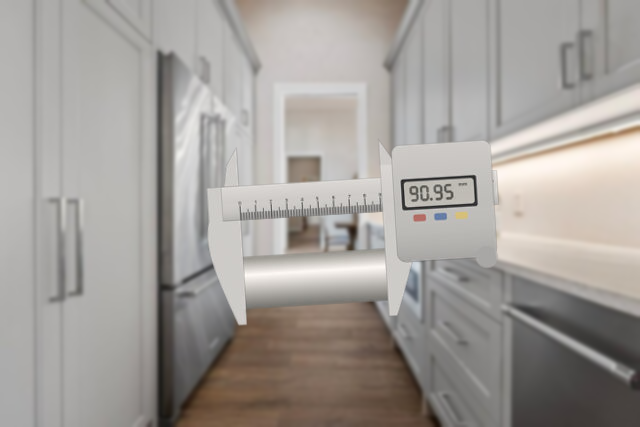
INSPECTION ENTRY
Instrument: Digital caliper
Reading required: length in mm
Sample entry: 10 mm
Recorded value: 90.95 mm
